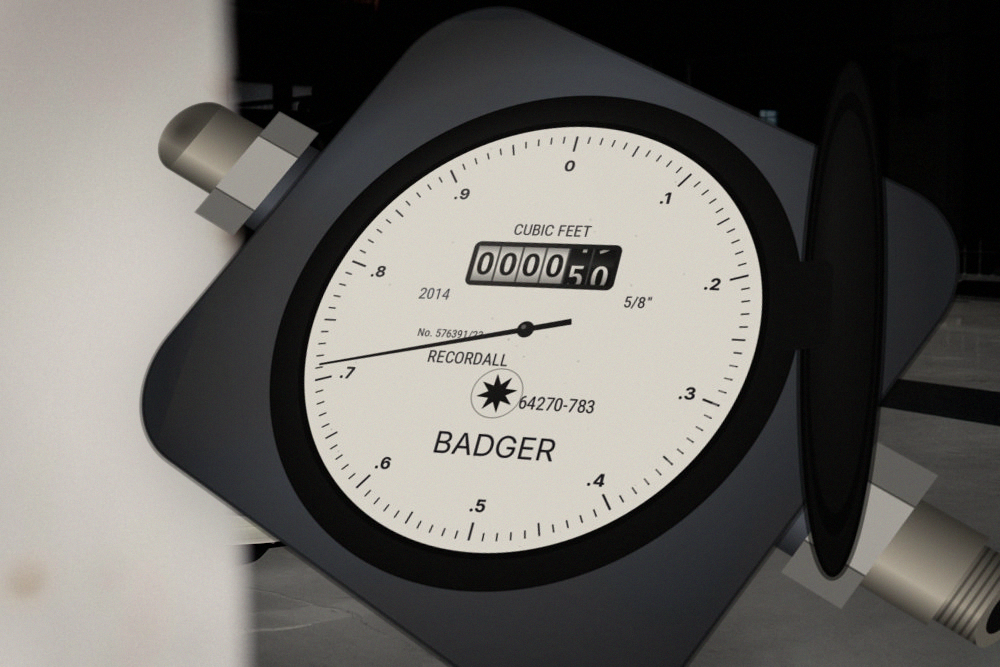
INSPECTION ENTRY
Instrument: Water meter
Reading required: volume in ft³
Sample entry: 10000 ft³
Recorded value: 49.71 ft³
